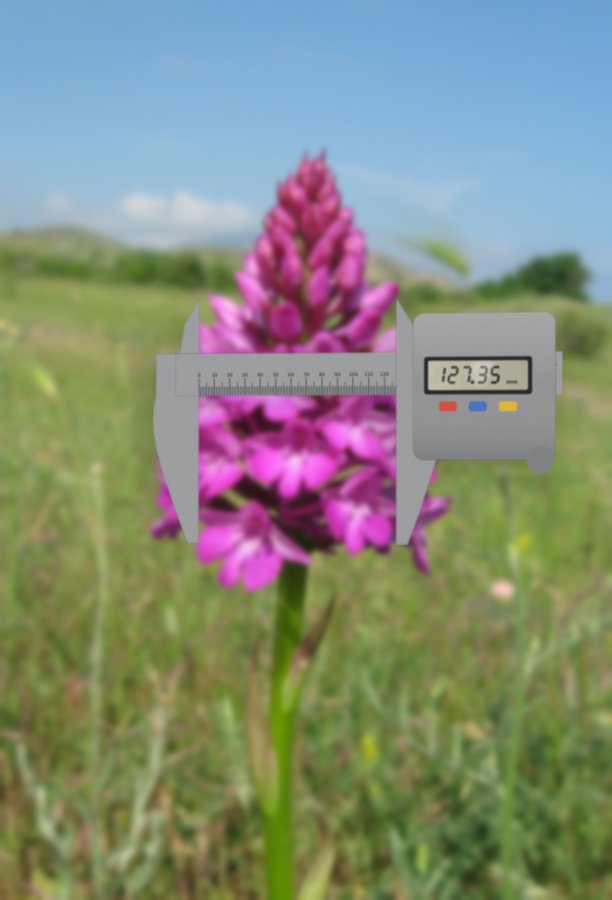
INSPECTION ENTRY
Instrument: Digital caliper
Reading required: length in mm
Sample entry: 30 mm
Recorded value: 127.35 mm
